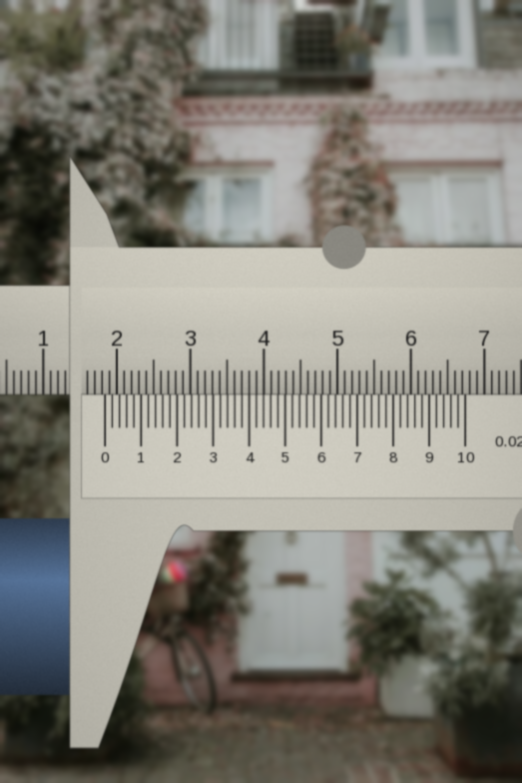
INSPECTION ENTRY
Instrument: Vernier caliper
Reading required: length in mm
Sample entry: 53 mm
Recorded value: 18.4 mm
